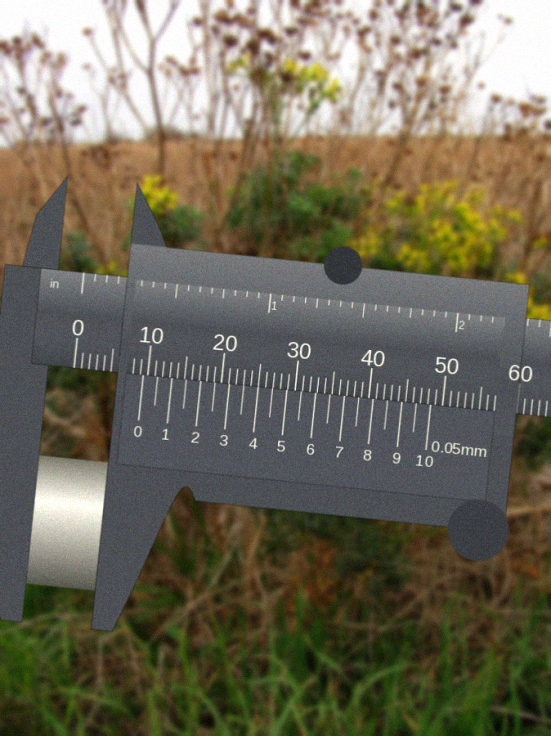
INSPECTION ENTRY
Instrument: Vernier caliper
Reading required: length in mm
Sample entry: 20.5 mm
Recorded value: 9.4 mm
